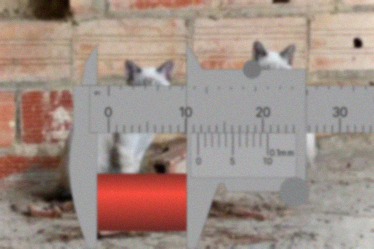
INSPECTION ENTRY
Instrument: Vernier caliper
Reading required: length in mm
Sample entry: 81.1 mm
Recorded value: 11.6 mm
